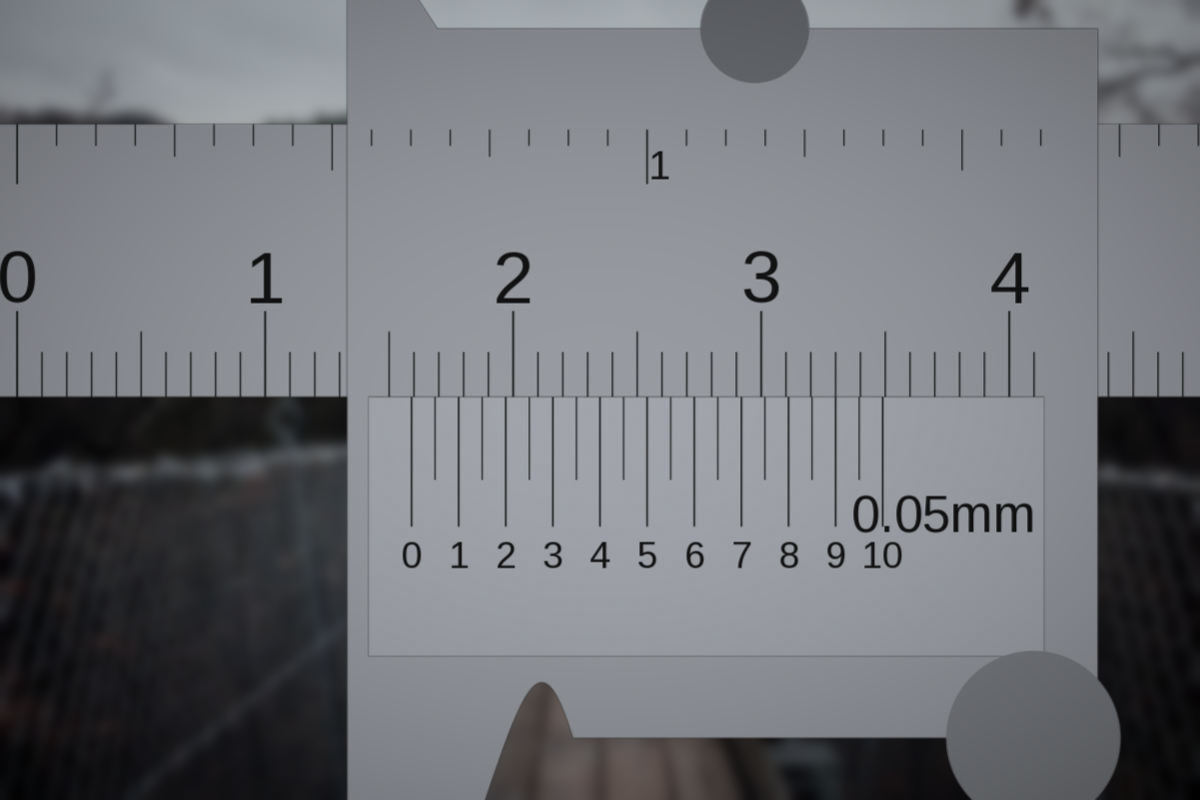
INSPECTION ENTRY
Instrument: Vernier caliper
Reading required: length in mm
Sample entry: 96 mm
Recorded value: 15.9 mm
